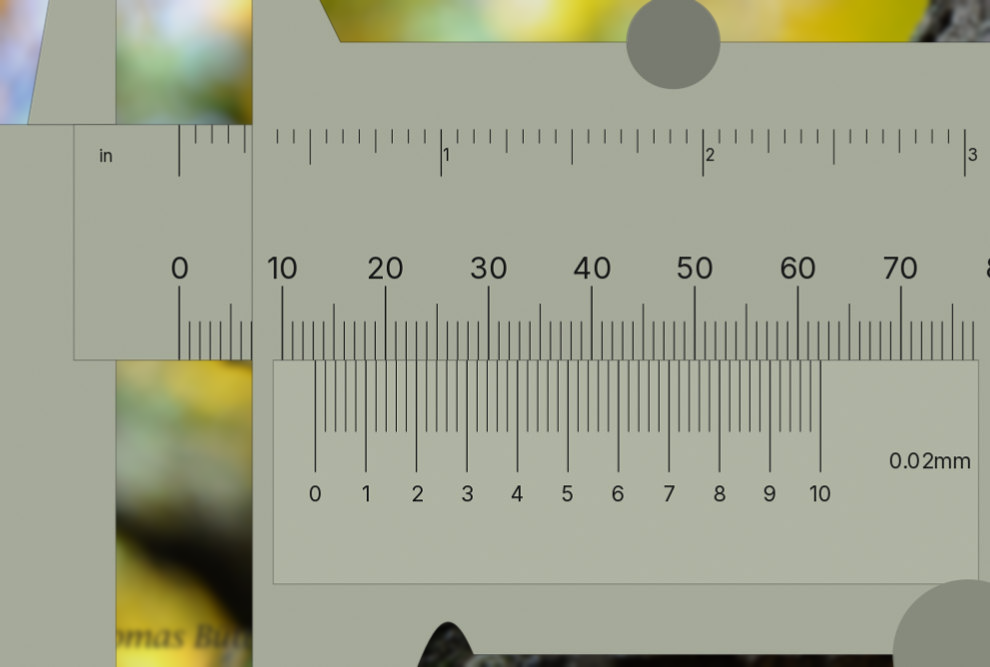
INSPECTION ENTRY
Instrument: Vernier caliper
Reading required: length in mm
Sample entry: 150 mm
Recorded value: 13.2 mm
